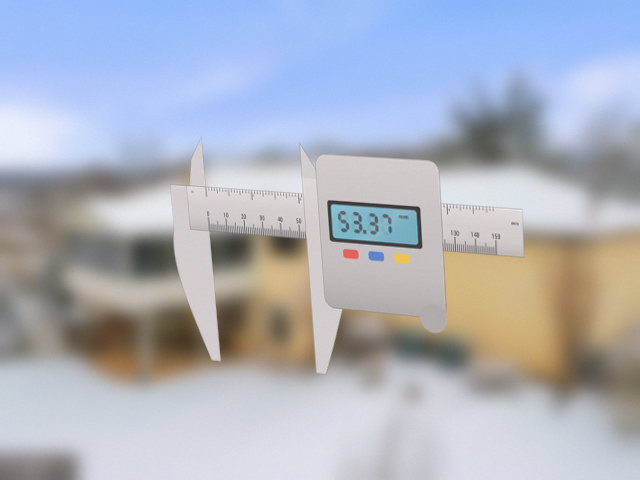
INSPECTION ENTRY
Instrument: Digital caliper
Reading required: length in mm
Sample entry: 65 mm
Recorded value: 53.37 mm
